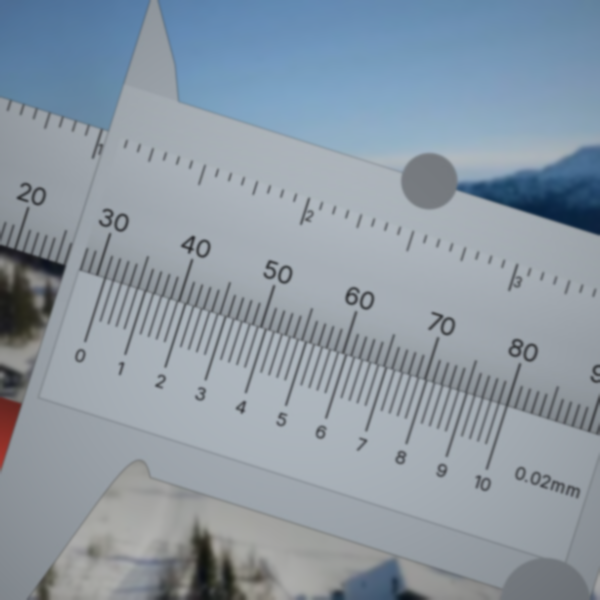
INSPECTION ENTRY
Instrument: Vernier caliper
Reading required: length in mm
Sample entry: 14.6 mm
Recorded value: 31.0 mm
